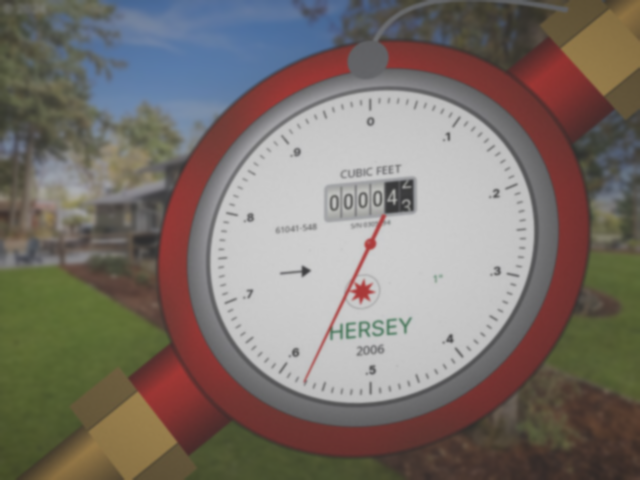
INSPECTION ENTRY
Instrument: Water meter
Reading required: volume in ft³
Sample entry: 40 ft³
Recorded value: 42.57 ft³
